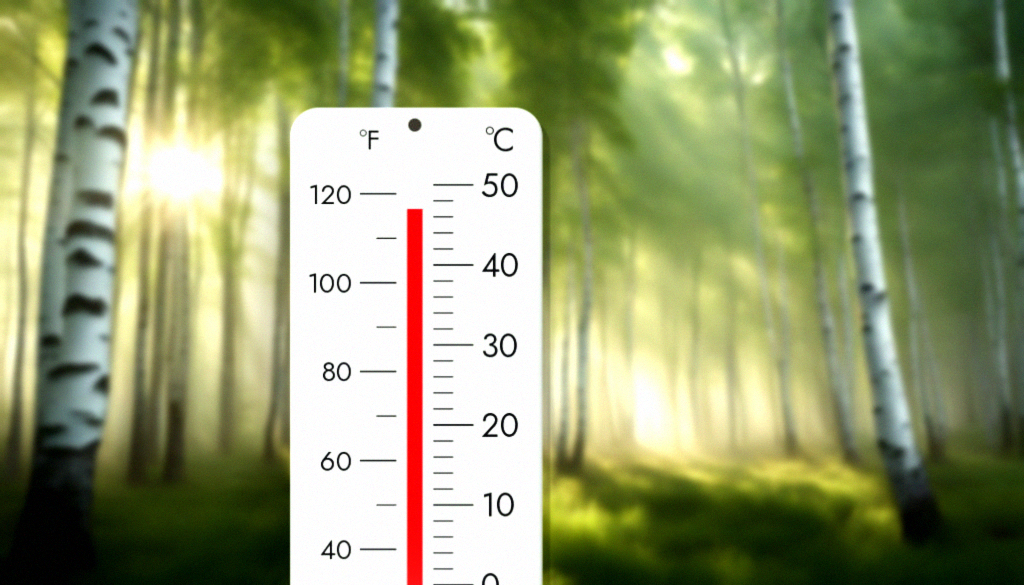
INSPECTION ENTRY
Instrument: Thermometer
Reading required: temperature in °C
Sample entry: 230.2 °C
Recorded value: 47 °C
